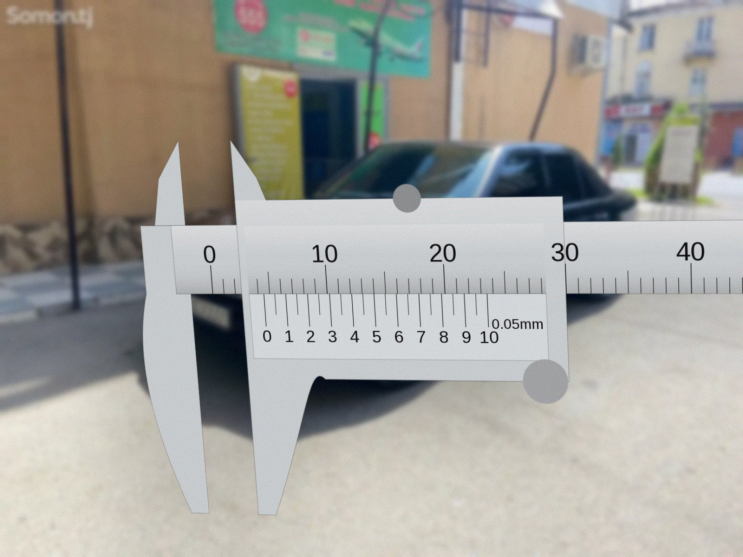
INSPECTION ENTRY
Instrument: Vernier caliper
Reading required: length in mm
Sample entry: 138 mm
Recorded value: 4.5 mm
